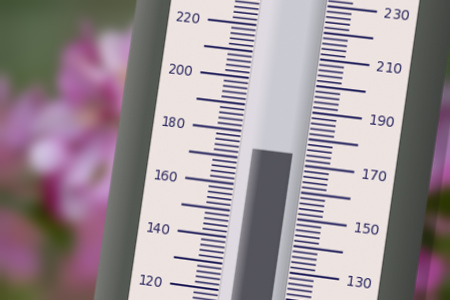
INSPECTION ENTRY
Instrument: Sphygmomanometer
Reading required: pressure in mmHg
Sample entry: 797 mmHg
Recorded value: 174 mmHg
